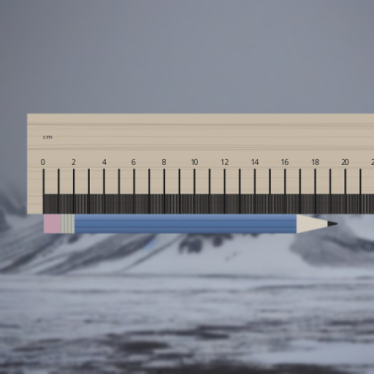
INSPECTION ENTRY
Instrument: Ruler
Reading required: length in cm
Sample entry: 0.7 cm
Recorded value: 19.5 cm
